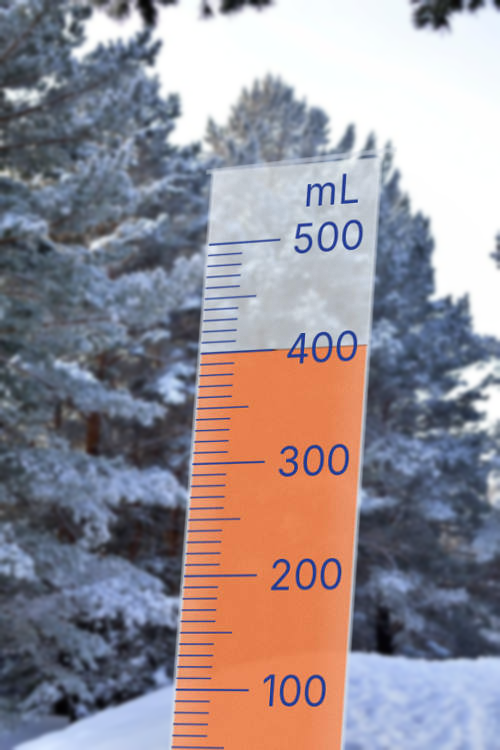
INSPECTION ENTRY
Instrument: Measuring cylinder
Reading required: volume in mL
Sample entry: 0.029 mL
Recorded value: 400 mL
